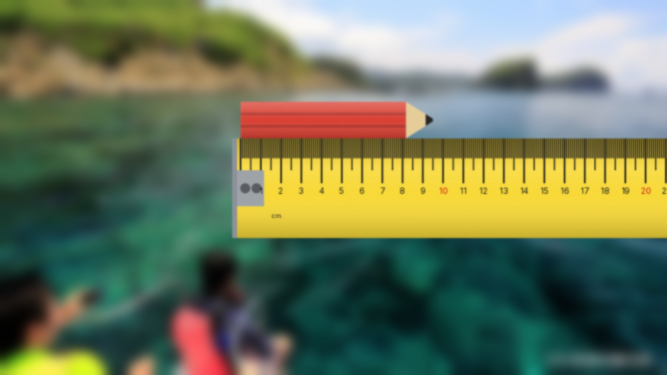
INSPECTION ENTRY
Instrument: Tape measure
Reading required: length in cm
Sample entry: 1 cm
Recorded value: 9.5 cm
